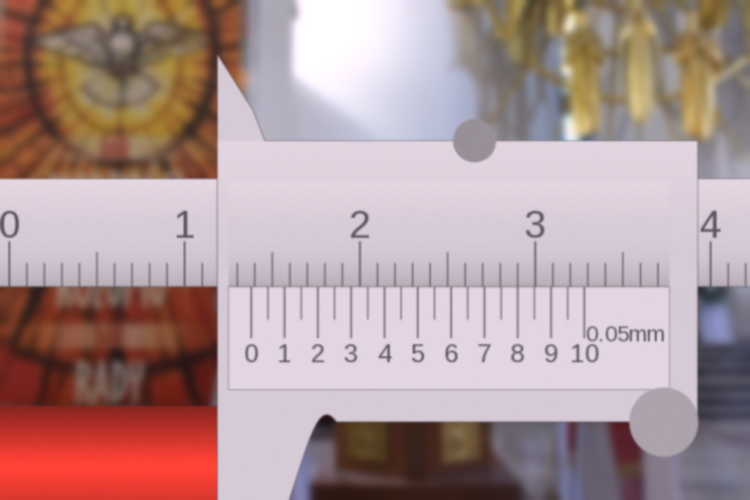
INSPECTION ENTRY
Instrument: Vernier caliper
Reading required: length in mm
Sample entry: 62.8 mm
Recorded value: 13.8 mm
